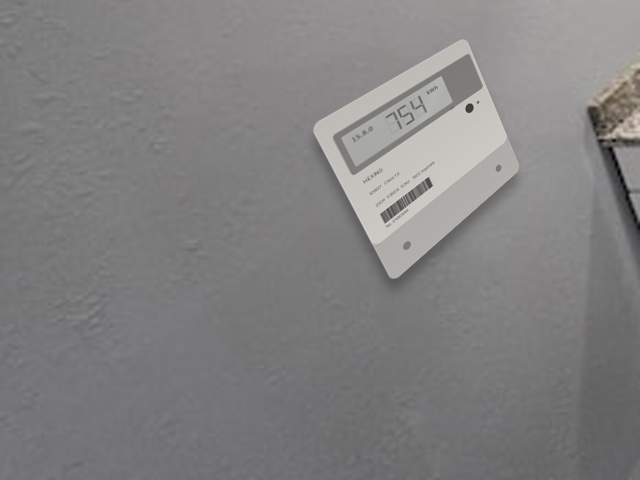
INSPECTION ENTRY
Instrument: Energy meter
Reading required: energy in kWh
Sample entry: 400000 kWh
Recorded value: 754 kWh
